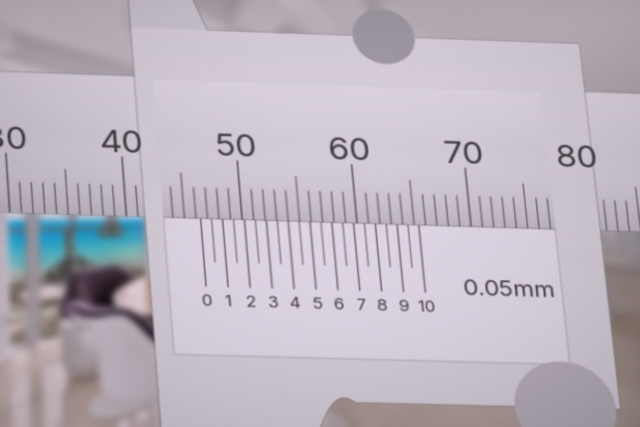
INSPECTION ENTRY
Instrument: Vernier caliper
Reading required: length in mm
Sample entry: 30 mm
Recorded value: 46.4 mm
